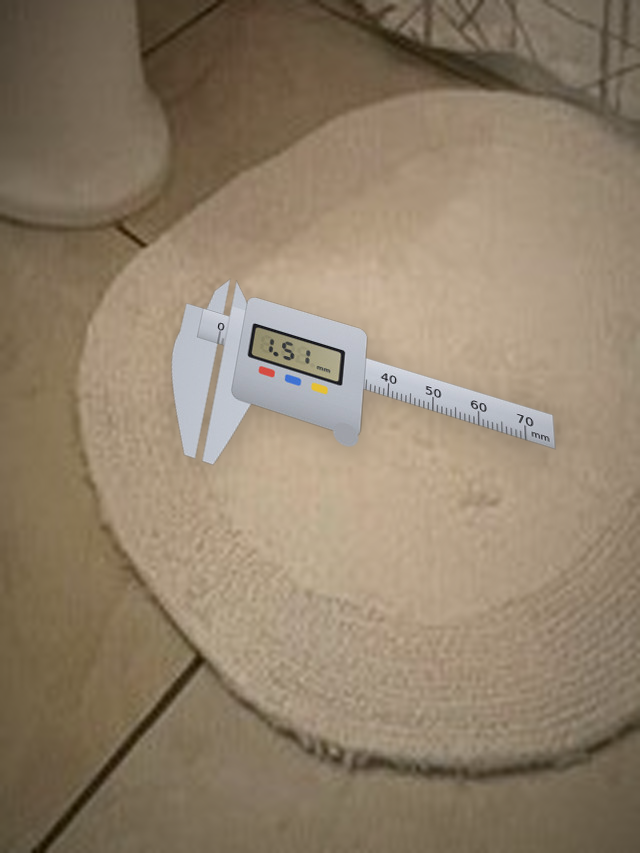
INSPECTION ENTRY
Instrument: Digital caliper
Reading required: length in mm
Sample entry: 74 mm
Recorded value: 1.51 mm
